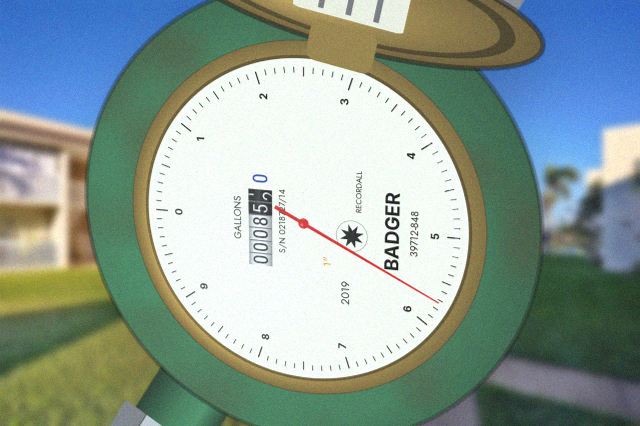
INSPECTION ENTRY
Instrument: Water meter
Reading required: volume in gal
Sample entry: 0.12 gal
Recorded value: 8515.7 gal
